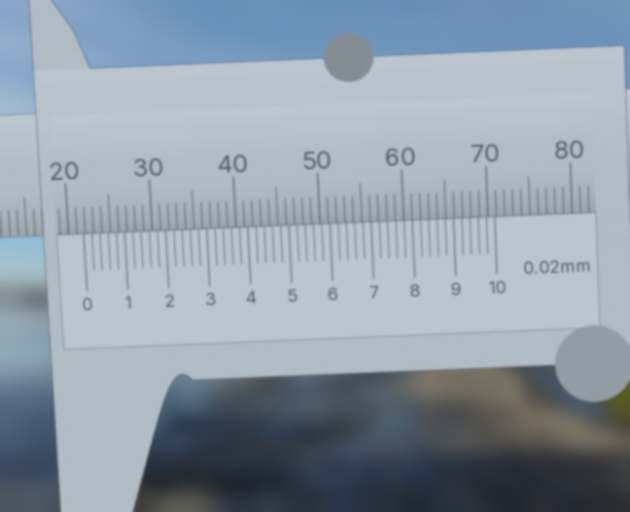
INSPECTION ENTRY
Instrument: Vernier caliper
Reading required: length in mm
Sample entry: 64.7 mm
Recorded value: 21.8 mm
